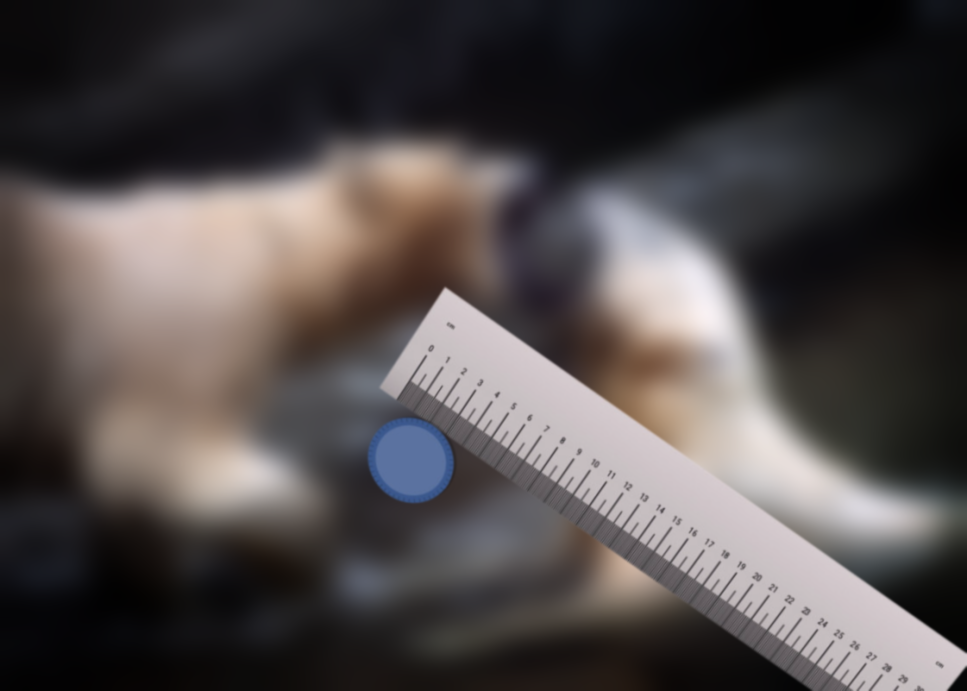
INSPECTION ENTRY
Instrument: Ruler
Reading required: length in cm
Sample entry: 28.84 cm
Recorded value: 4.5 cm
